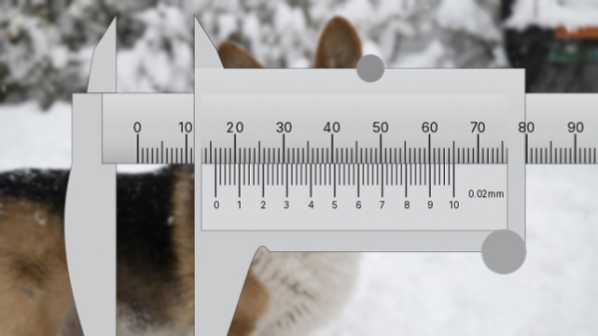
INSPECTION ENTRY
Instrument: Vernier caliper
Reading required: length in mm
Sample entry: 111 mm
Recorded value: 16.0 mm
